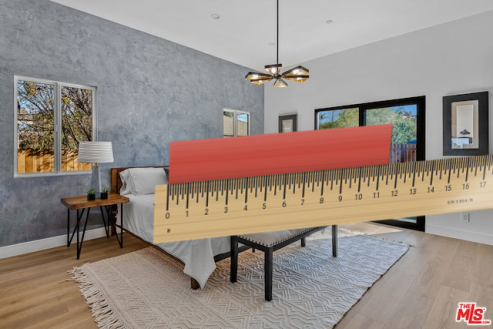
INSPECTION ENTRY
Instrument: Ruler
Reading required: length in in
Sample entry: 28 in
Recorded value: 11.5 in
